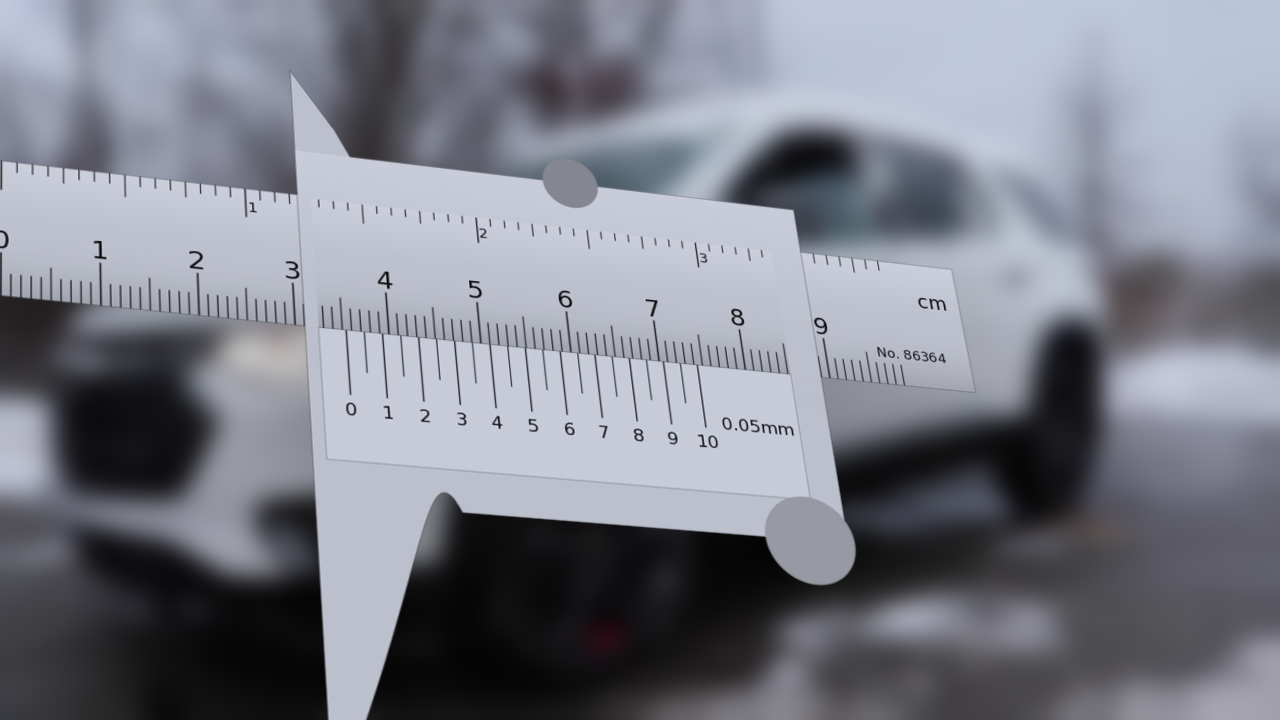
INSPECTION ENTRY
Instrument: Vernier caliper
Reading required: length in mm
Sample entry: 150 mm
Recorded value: 35.4 mm
